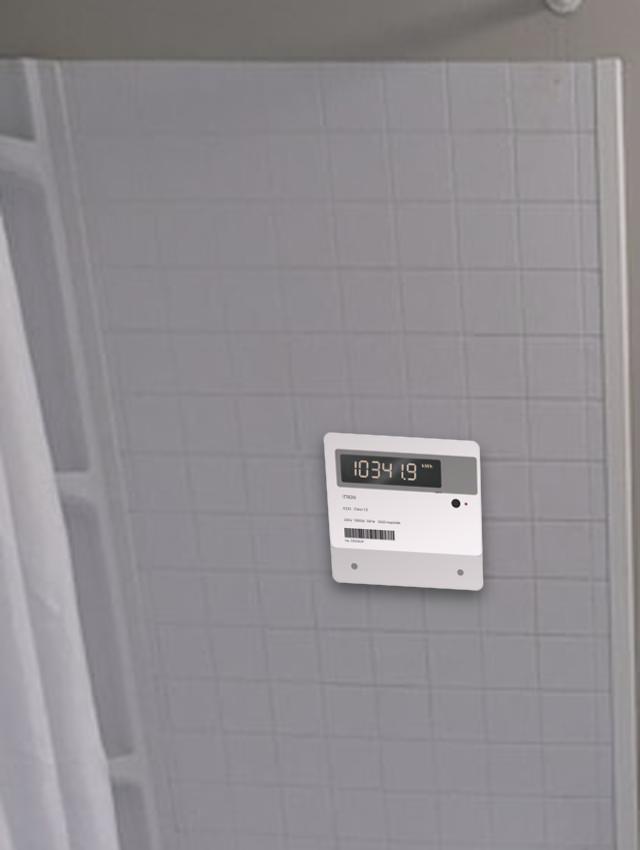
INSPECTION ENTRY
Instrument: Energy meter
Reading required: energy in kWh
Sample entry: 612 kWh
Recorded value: 10341.9 kWh
